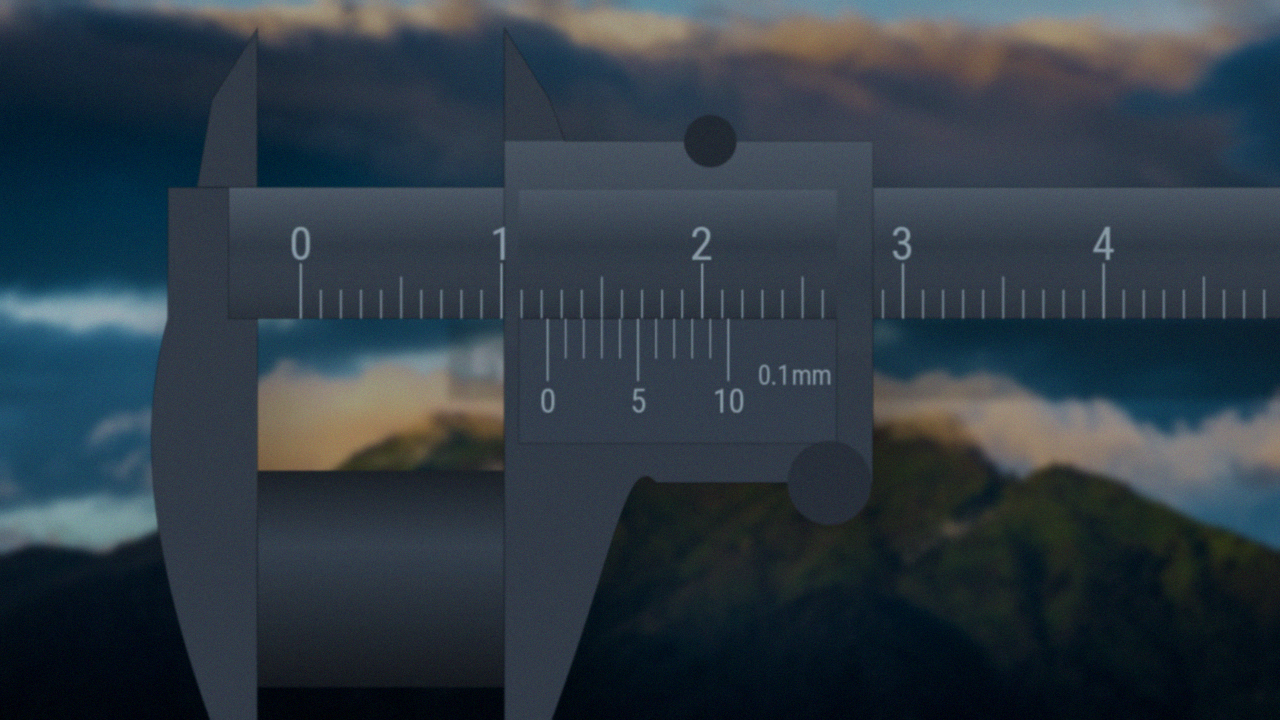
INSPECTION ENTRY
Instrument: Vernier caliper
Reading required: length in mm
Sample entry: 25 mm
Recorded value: 12.3 mm
